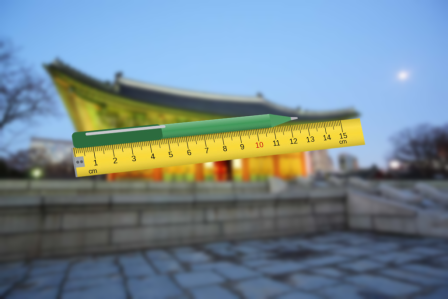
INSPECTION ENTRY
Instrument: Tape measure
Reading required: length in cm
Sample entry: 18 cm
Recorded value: 12.5 cm
